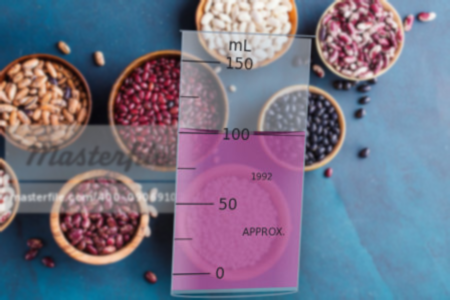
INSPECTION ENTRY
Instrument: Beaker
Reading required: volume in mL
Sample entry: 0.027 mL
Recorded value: 100 mL
